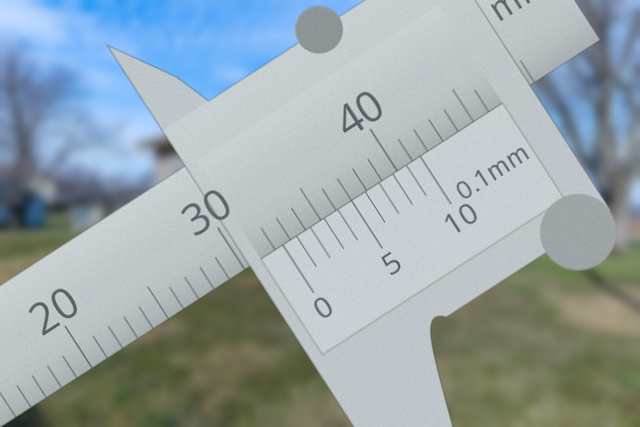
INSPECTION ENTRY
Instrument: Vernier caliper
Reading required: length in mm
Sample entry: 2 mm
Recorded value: 32.5 mm
